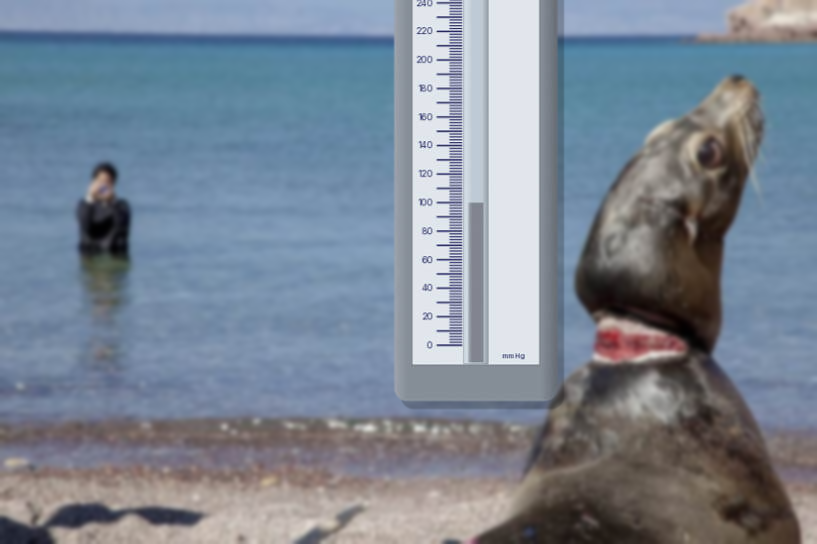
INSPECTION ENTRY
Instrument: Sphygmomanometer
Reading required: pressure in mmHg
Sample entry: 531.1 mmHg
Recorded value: 100 mmHg
